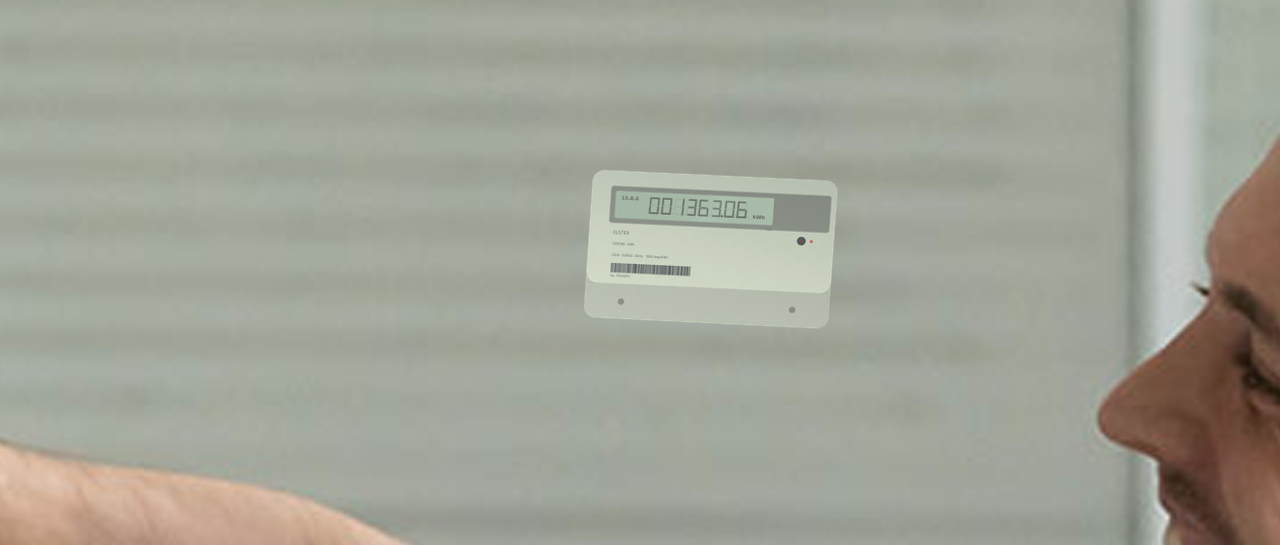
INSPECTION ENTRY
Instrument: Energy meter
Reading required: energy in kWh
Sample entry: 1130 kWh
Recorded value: 1363.06 kWh
